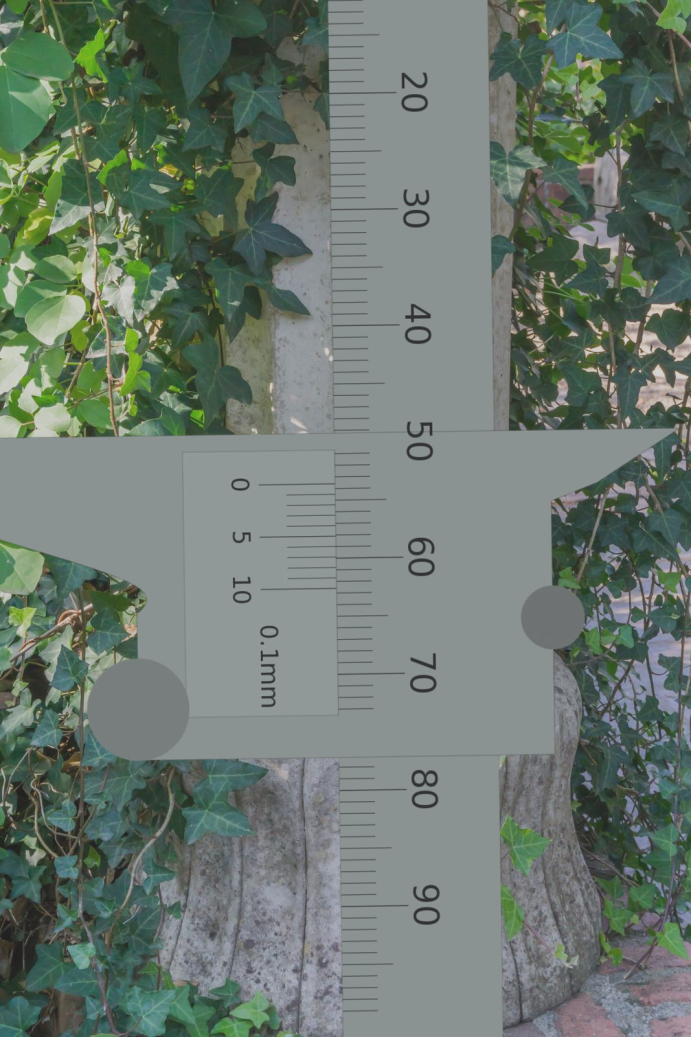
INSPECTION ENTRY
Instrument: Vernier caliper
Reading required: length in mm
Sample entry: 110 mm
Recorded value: 53.6 mm
